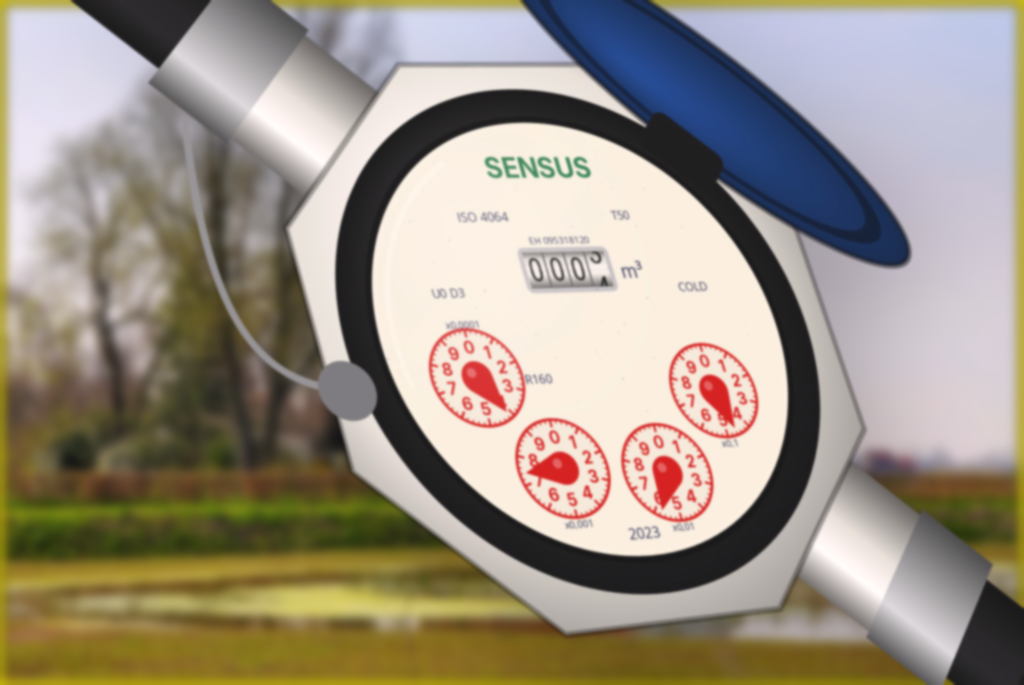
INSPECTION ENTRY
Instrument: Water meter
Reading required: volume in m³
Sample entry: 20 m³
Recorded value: 3.4574 m³
